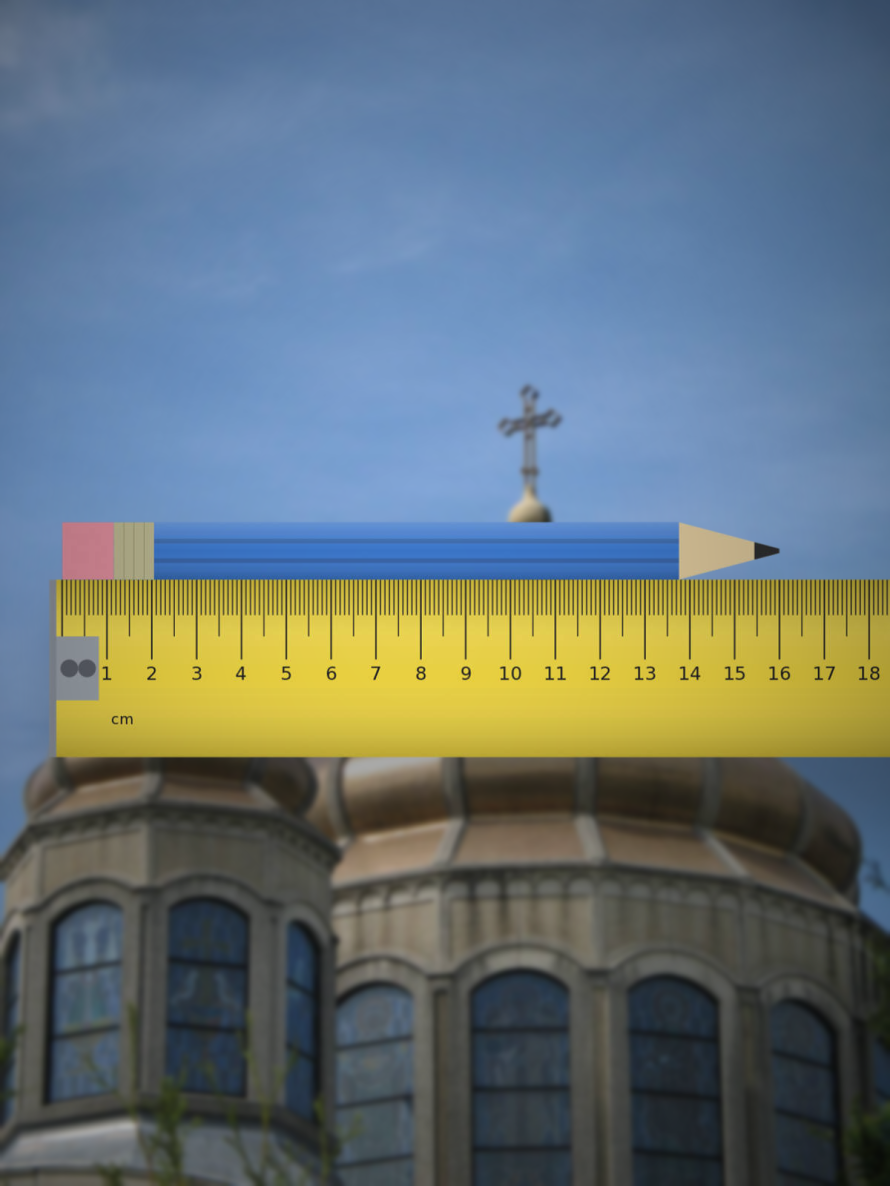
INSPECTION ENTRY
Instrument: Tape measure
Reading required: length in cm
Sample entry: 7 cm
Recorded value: 16 cm
